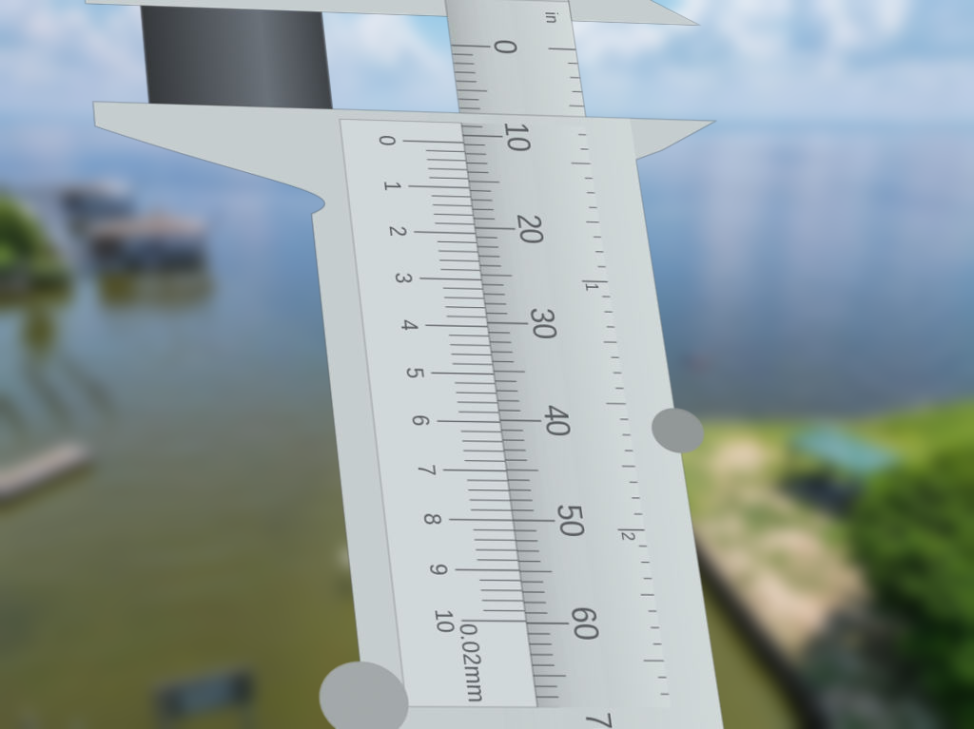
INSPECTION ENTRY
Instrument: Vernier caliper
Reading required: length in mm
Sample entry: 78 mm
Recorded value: 10.8 mm
